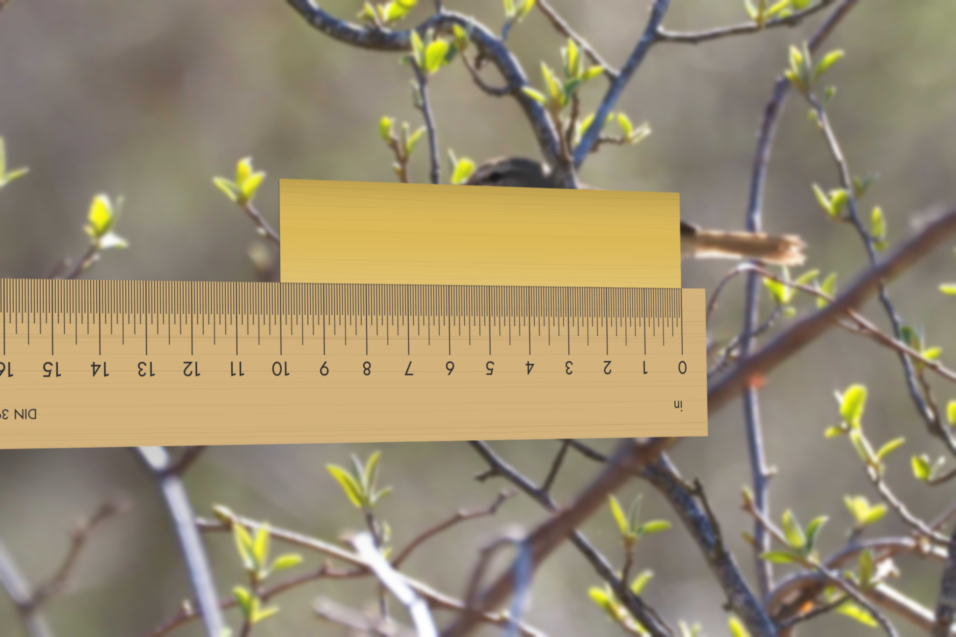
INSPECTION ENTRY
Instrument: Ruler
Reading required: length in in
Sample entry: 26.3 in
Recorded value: 10 in
